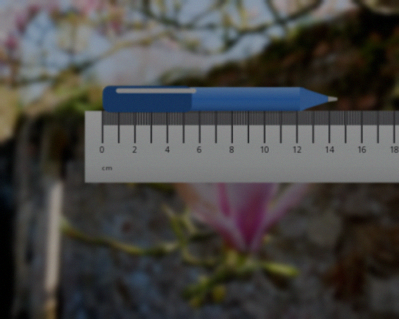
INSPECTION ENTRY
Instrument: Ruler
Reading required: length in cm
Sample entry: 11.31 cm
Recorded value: 14.5 cm
